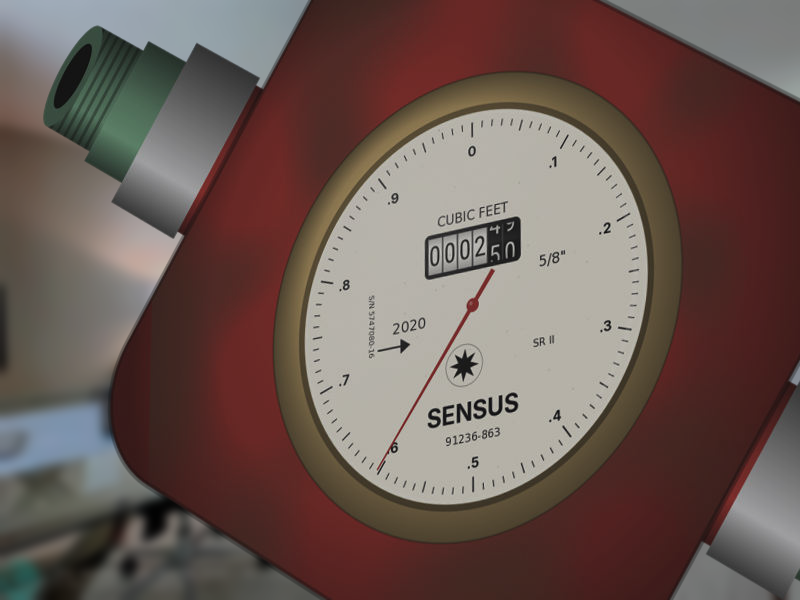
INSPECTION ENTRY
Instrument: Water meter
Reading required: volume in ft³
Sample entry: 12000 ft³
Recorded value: 249.60 ft³
